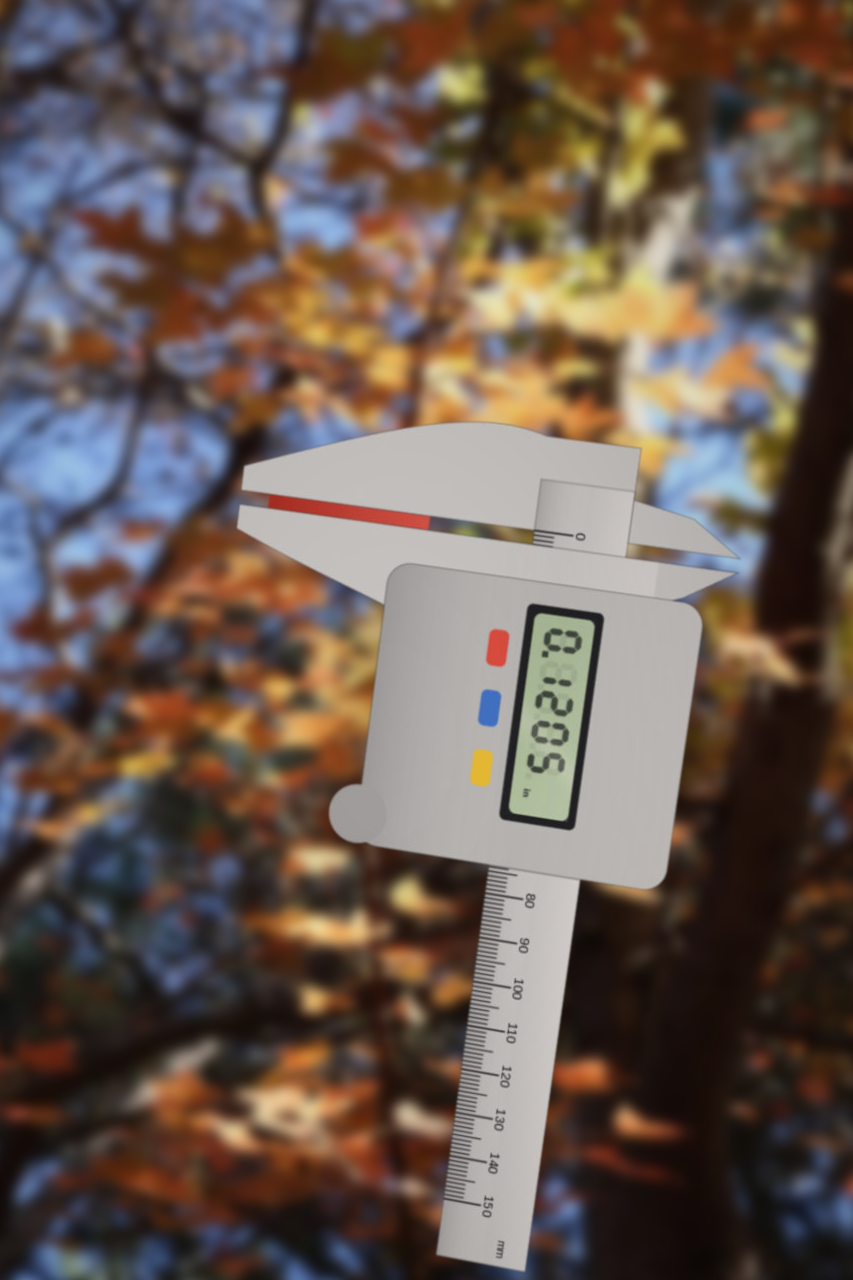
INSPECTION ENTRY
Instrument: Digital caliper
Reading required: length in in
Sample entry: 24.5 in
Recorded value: 0.1205 in
